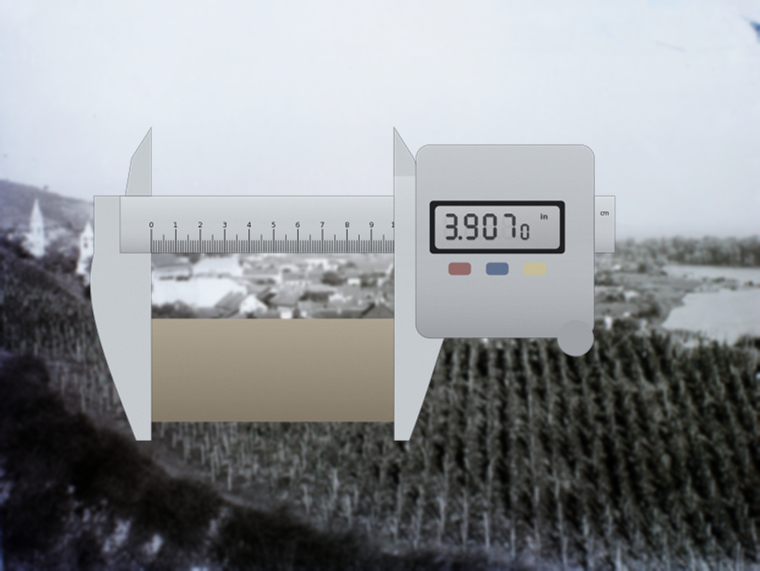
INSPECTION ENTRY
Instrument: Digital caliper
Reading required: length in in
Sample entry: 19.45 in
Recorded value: 3.9070 in
